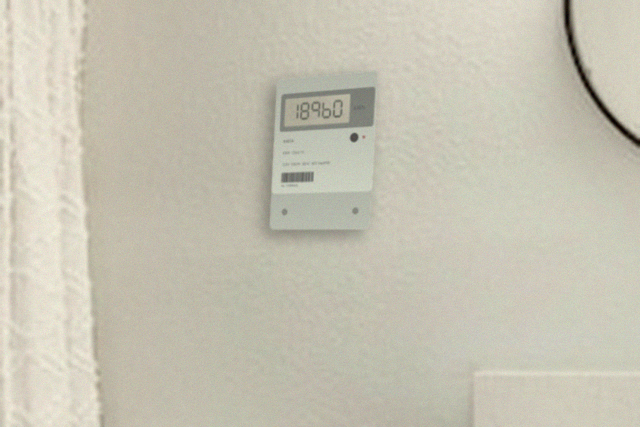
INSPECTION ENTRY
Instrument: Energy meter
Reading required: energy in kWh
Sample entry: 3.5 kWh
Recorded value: 18960 kWh
